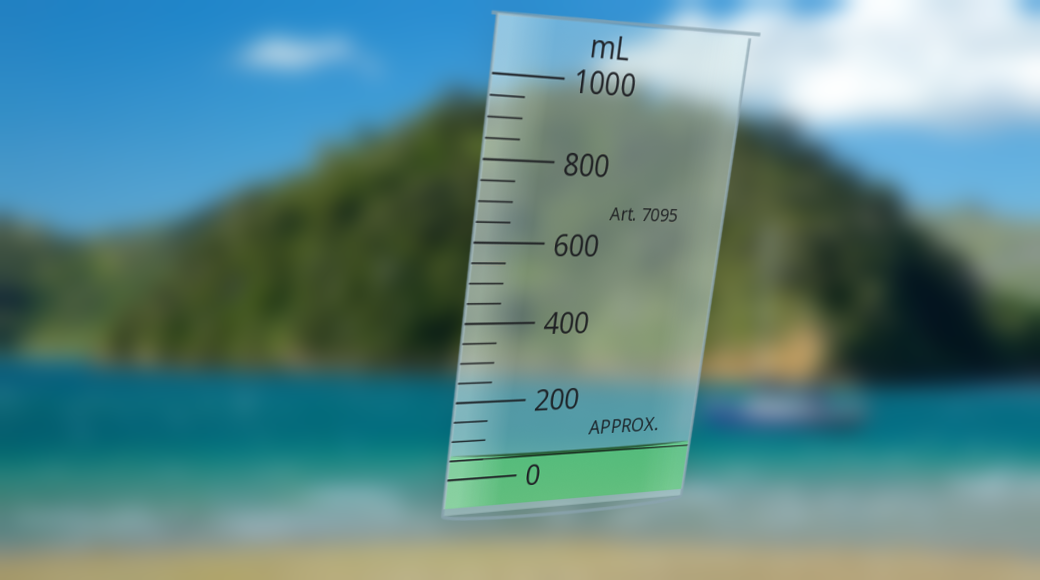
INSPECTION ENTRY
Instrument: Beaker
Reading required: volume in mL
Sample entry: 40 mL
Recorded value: 50 mL
